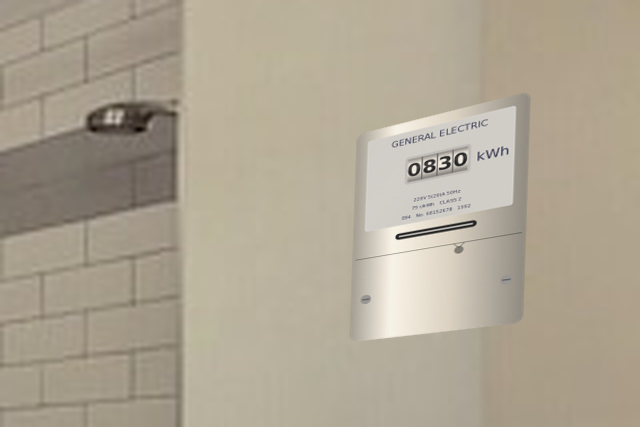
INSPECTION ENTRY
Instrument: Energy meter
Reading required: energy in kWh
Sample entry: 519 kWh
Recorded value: 830 kWh
